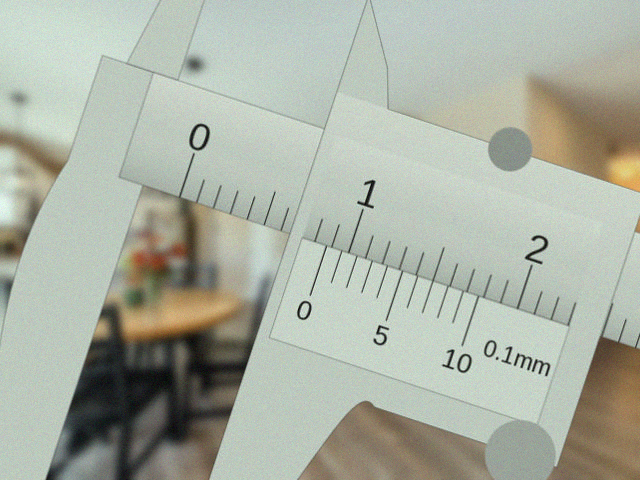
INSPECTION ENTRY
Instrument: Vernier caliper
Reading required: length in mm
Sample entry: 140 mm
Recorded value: 8.7 mm
